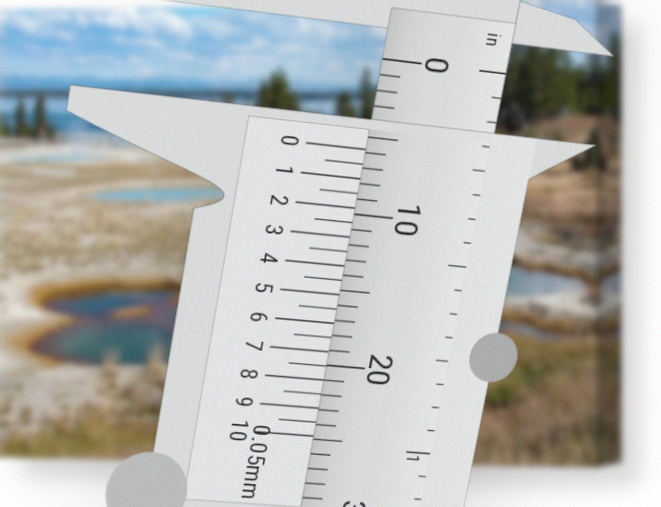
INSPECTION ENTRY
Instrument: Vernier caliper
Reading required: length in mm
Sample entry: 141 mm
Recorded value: 5.8 mm
